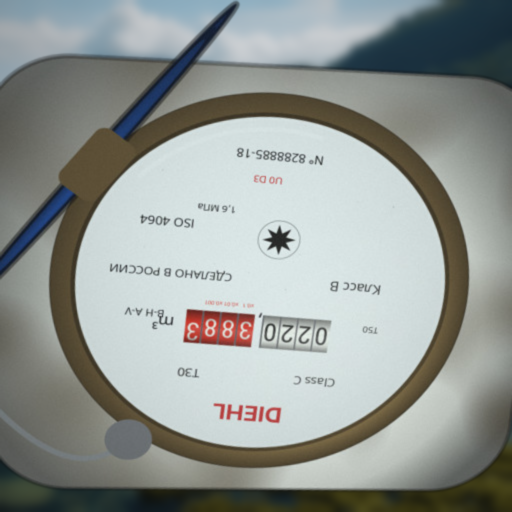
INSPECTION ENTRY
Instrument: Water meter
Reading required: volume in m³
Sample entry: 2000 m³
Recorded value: 220.3883 m³
